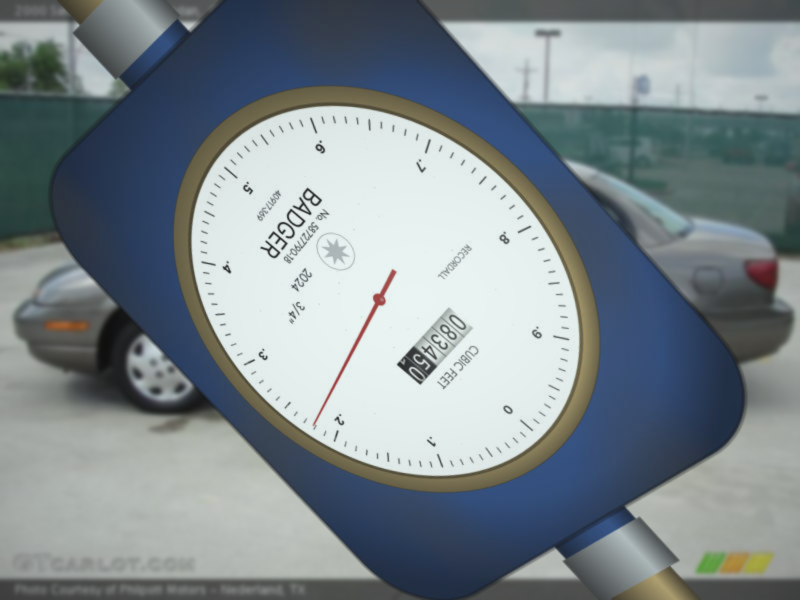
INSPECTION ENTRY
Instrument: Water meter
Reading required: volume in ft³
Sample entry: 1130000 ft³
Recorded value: 83450.22 ft³
